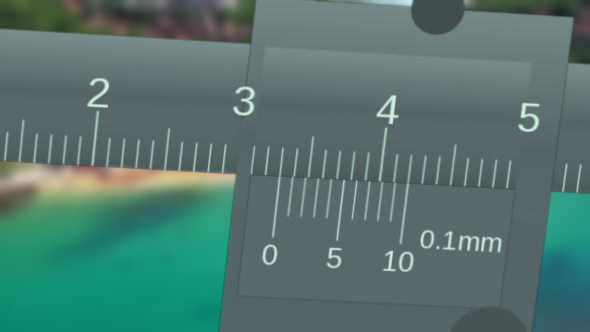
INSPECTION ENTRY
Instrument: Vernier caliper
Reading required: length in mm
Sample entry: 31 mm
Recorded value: 33.0 mm
